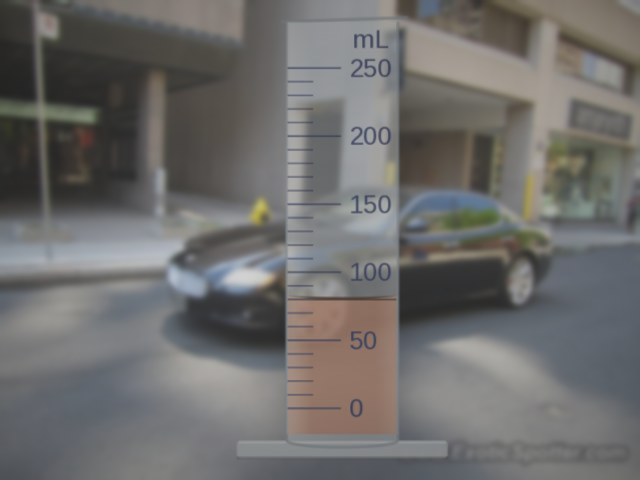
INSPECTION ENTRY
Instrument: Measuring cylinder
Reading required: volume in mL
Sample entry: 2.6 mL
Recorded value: 80 mL
